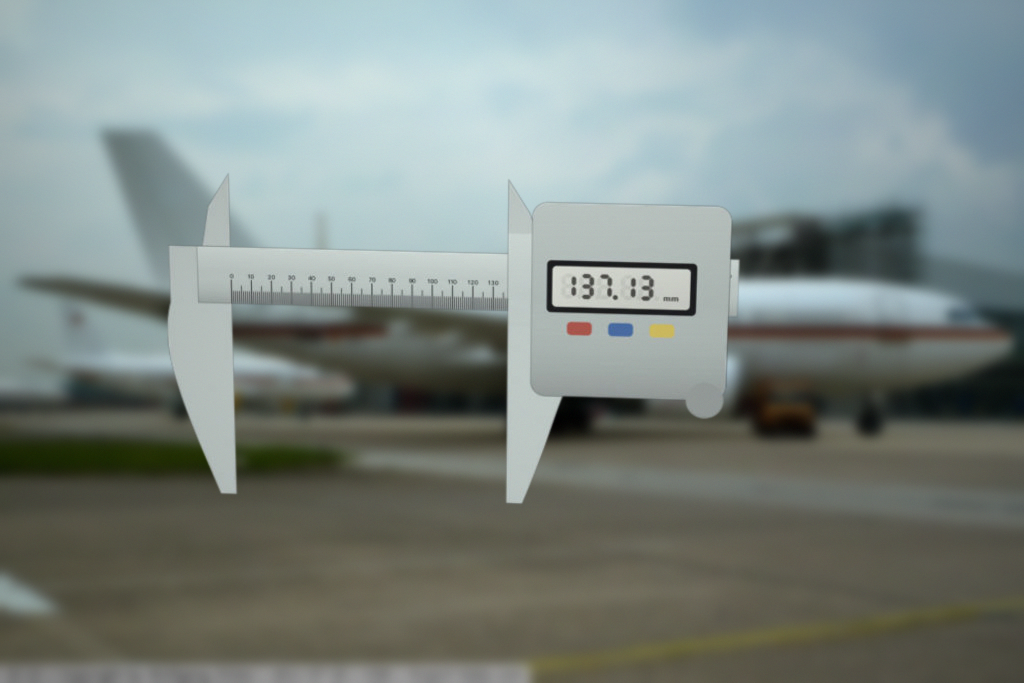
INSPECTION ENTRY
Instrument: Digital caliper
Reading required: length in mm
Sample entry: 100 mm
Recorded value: 137.13 mm
